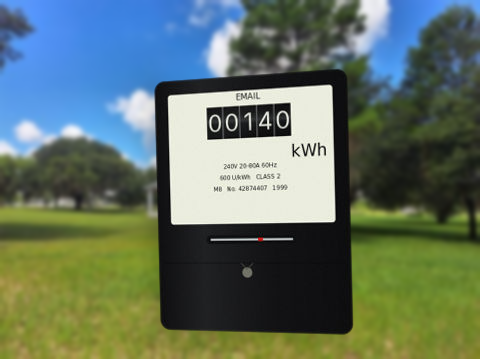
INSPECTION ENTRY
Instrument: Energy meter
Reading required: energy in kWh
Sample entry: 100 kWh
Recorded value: 140 kWh
